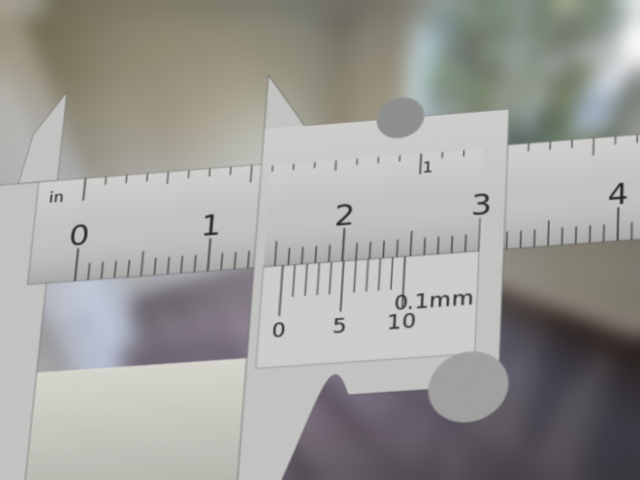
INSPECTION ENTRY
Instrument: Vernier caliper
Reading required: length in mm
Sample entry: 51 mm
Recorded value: 15.6 mm
